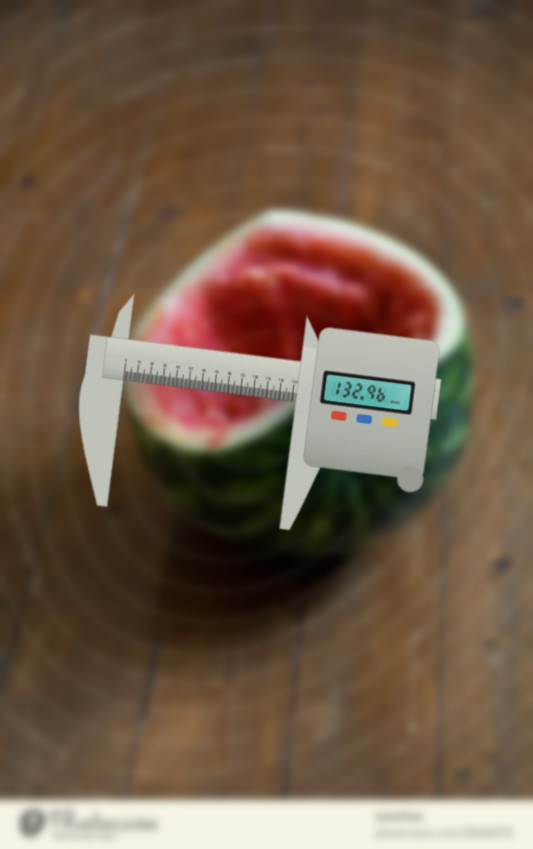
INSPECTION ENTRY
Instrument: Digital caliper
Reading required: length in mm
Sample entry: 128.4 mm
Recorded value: 132.96 mm
